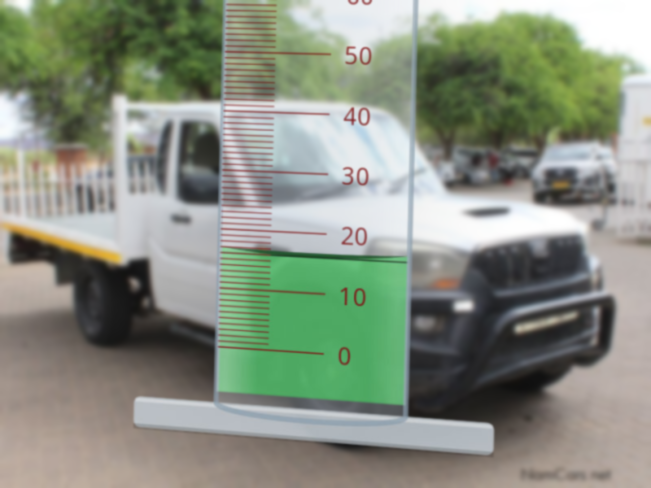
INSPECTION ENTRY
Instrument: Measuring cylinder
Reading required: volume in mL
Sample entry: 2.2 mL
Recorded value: 16 mL
